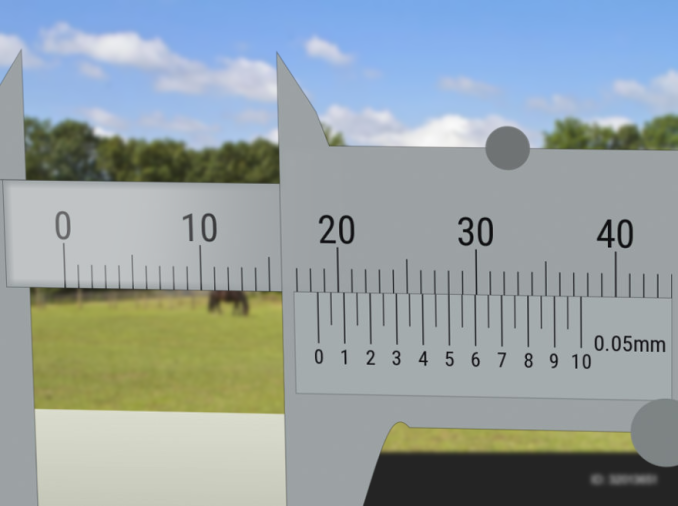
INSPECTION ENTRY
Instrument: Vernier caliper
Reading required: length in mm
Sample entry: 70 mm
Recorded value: 18.5 mm
